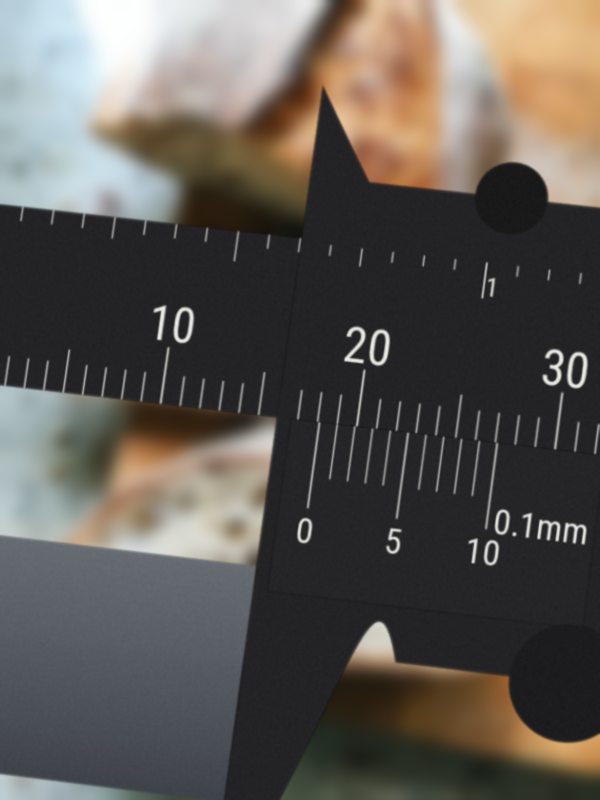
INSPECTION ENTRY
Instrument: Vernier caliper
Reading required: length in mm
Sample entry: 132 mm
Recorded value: 18.1 mm
